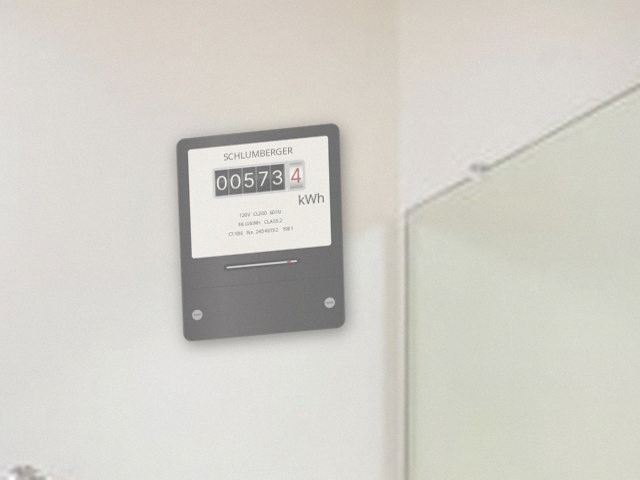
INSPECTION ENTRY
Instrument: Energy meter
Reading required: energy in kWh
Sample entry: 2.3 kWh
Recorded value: 573.4 kWh
